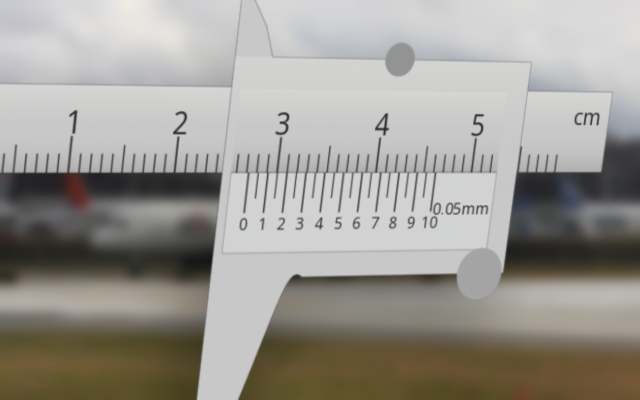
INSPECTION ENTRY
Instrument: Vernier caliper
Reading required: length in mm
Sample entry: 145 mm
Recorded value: 27.2 mm
